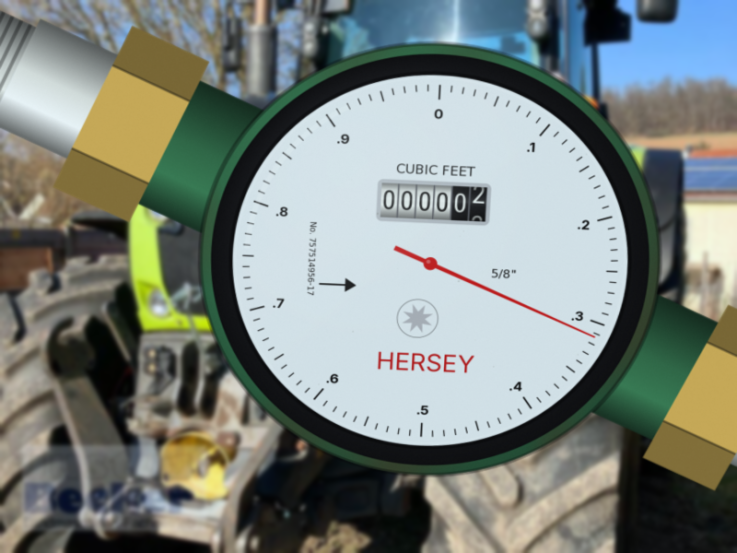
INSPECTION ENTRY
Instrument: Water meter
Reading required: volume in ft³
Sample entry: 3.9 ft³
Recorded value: 2.31 ft³
